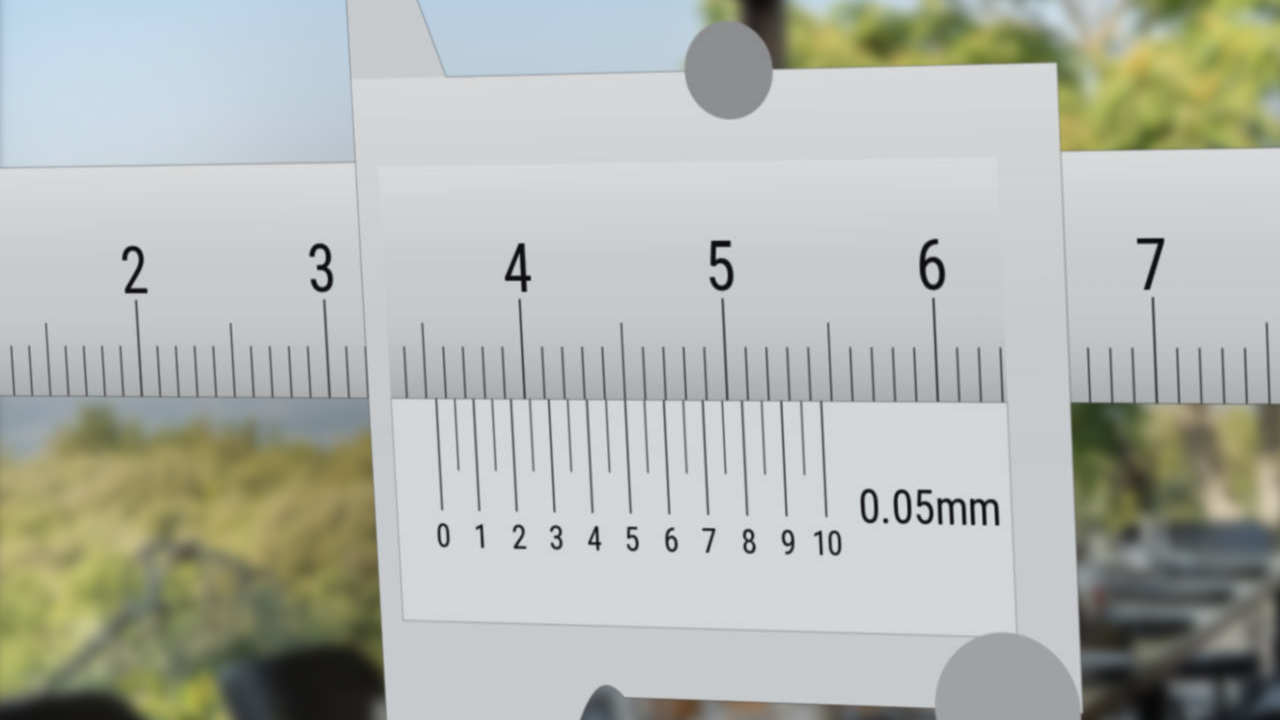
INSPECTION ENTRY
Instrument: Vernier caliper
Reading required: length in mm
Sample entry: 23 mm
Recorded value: 35.5 mm
